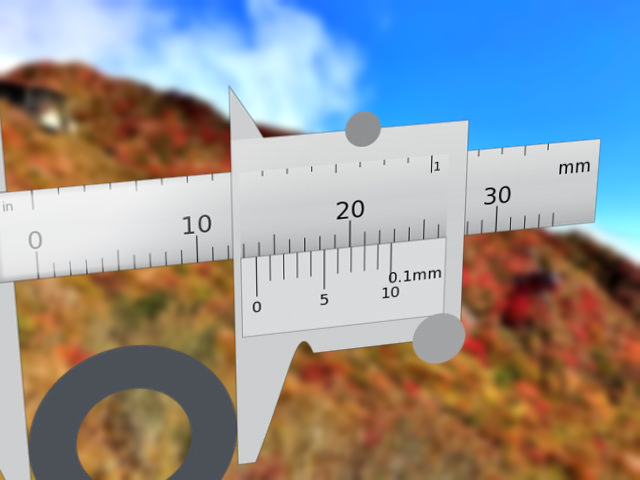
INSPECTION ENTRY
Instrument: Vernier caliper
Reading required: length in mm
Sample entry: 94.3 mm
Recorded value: 13.8 mm
